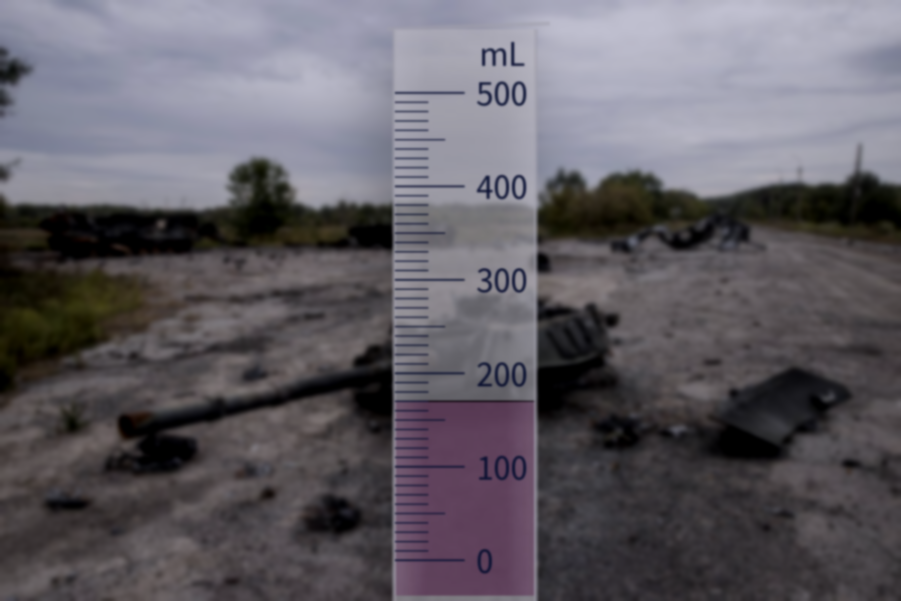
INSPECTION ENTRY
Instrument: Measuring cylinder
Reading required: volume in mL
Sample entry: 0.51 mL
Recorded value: 170 mL
